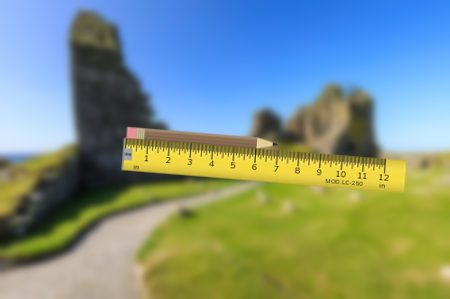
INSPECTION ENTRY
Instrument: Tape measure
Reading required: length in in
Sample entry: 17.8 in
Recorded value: 7 in
